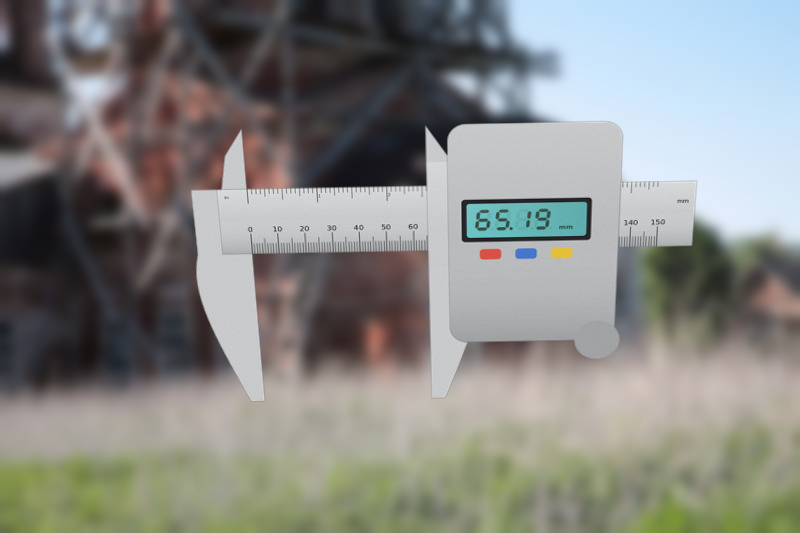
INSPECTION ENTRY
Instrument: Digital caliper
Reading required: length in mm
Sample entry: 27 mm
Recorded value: 65.19 mm
